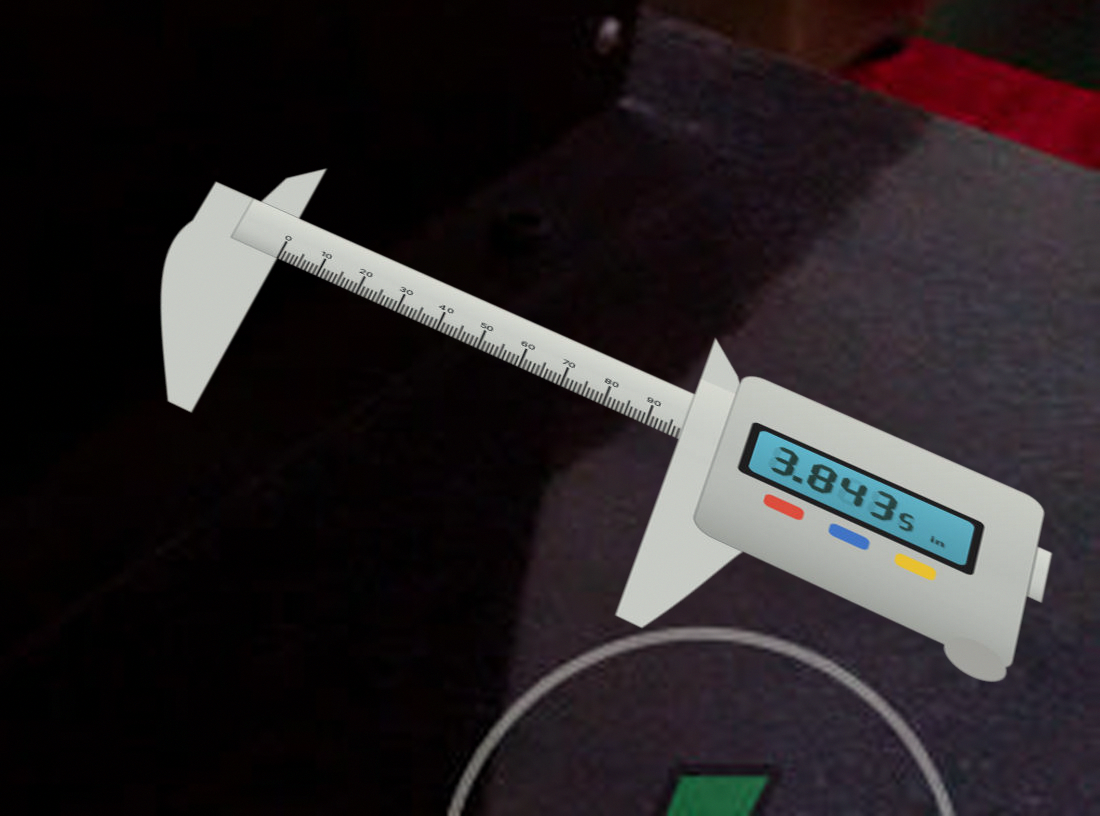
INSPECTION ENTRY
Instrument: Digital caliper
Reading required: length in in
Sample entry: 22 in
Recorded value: 3.8435 in
